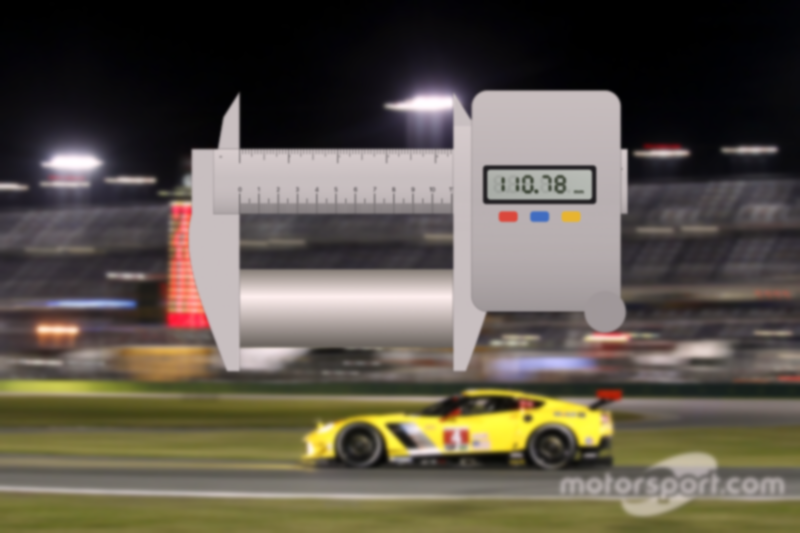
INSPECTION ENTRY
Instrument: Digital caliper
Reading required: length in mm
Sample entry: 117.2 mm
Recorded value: 110.78 mm
